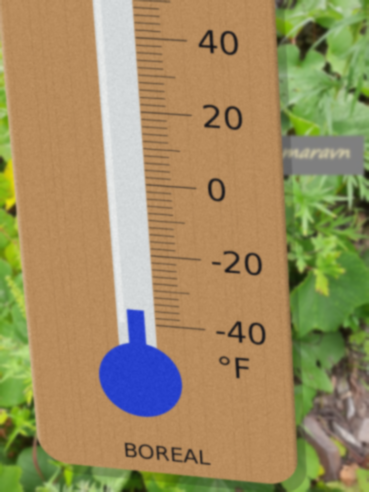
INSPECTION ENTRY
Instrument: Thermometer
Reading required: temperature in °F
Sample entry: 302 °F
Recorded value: -36 °F
